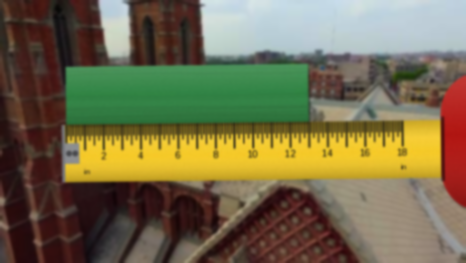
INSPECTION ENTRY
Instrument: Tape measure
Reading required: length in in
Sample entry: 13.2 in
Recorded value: 13 in
